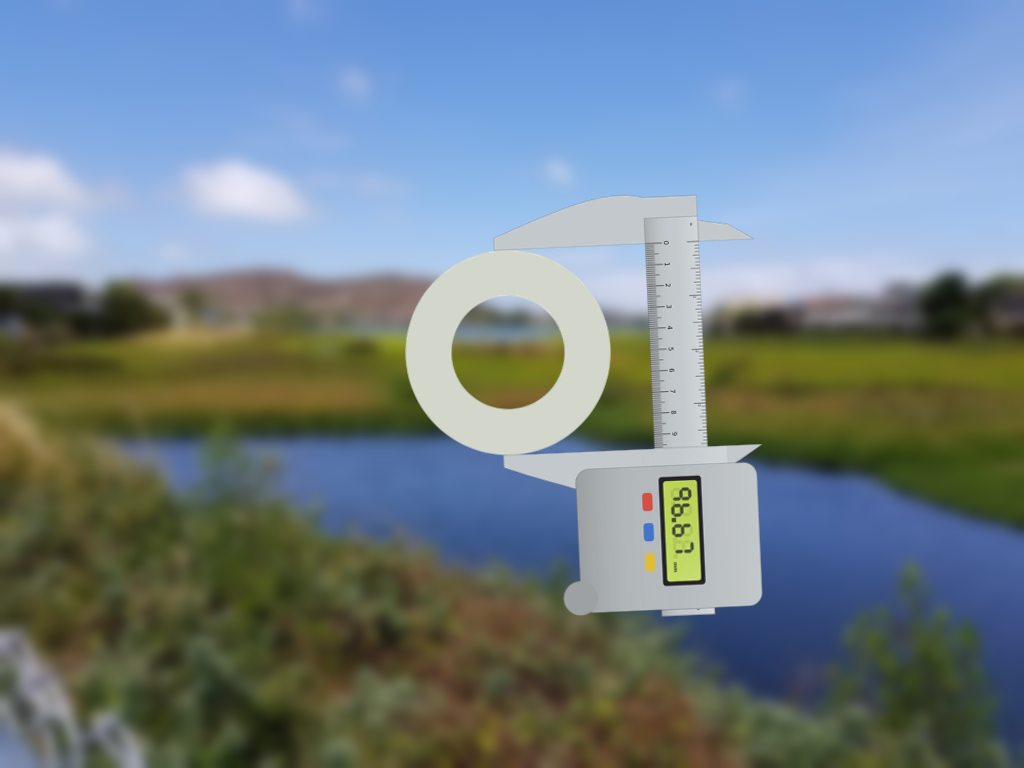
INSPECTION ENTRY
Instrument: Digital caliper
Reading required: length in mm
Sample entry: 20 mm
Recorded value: 96.67 mm
